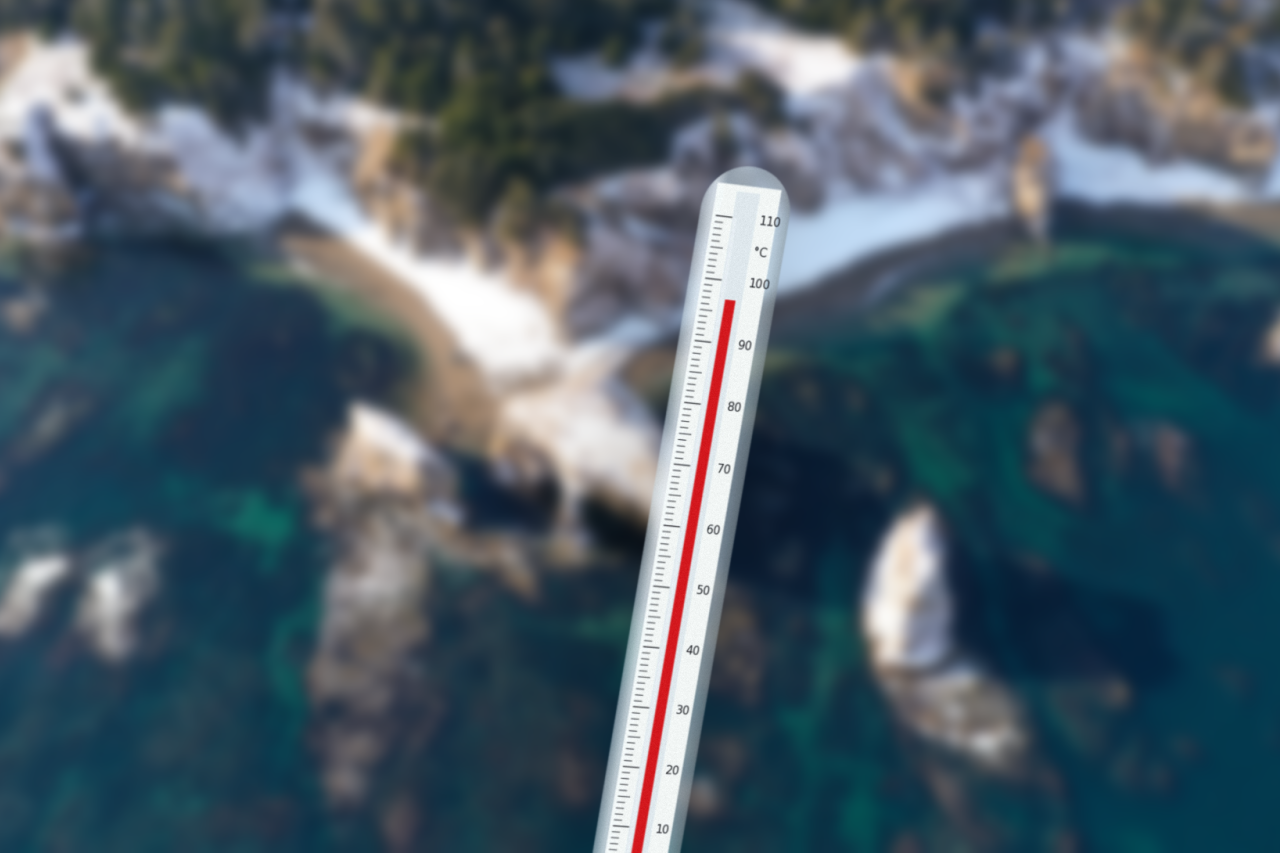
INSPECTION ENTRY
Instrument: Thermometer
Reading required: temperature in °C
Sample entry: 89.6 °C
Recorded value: 97 °C
